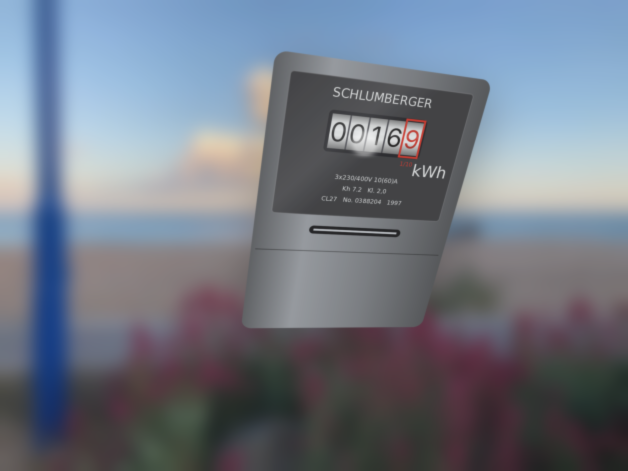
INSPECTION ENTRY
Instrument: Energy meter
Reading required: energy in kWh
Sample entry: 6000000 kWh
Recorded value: 16.9 kWh
